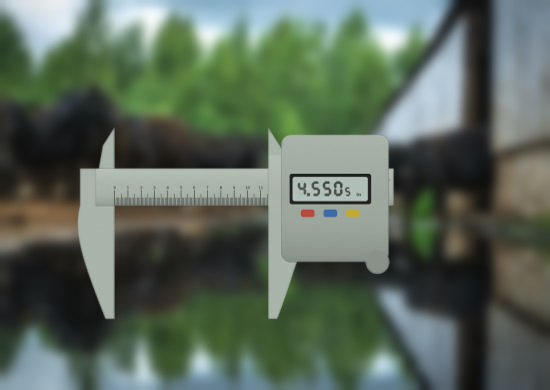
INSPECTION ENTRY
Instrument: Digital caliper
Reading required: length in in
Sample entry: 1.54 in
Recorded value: 4.5505 in
